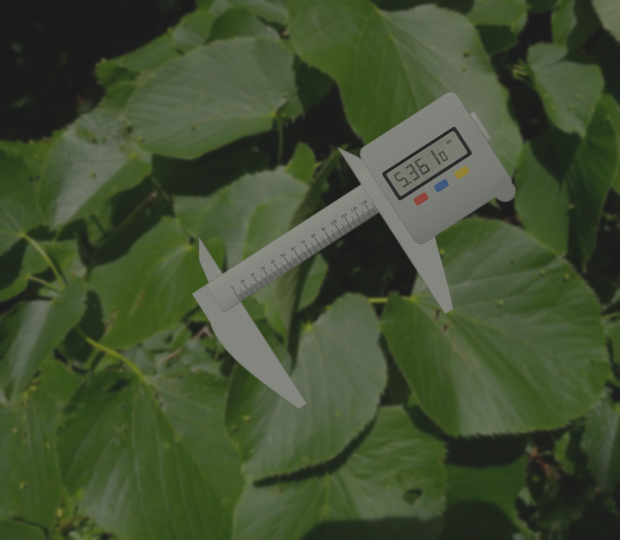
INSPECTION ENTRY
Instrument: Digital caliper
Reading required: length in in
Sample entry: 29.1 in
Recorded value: 5.3610 in
